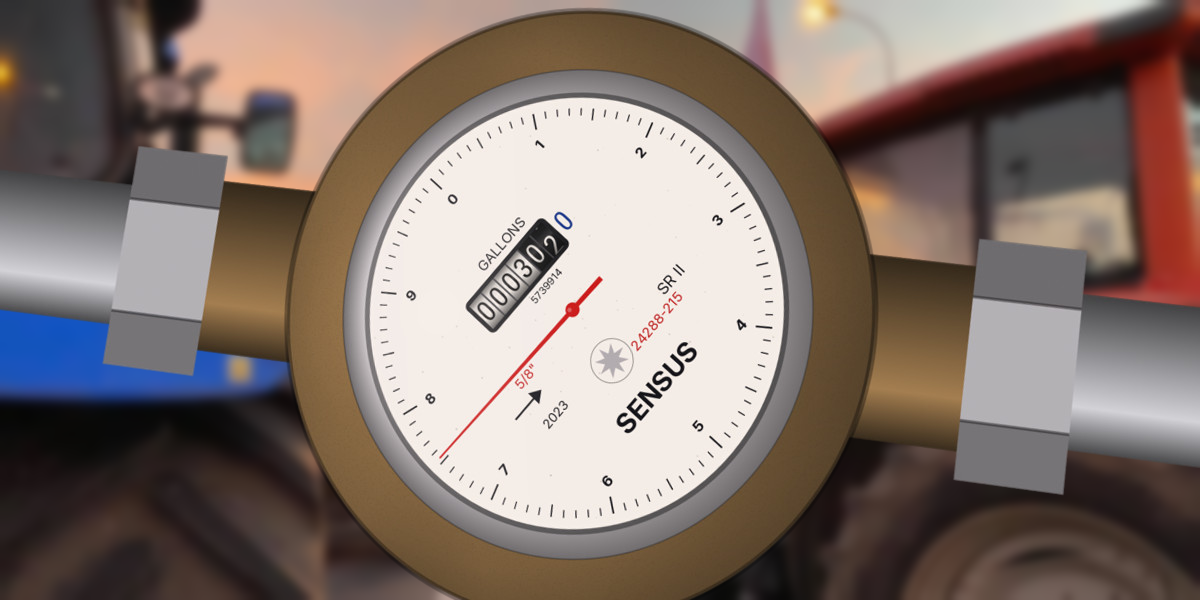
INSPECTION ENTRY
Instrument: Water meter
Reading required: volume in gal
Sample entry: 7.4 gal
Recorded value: 3017.5 gal
